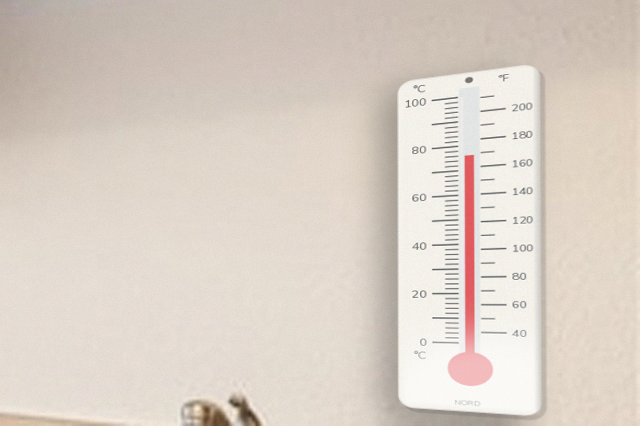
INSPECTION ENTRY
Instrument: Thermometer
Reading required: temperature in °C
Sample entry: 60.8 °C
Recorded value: 76 °C
